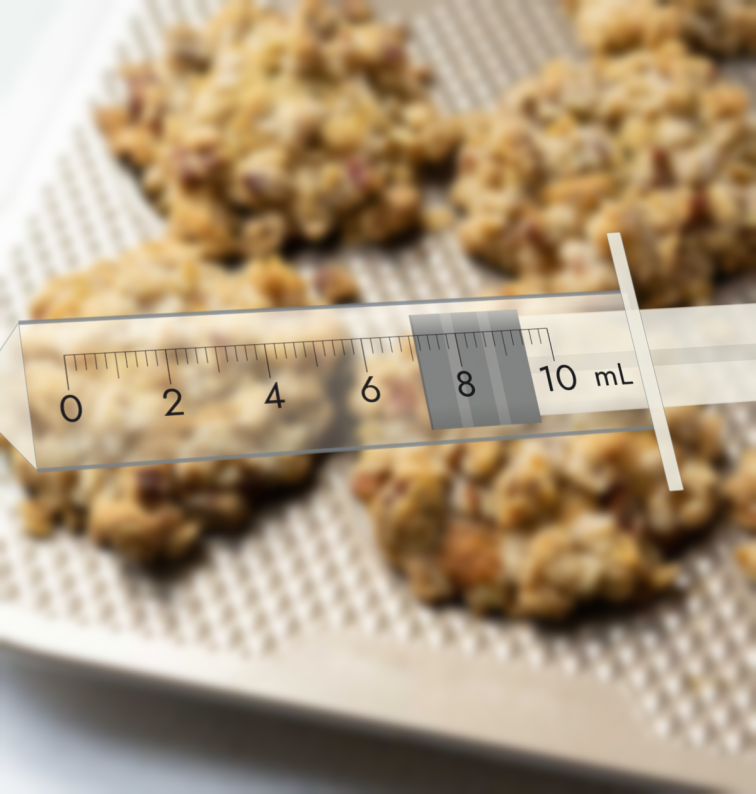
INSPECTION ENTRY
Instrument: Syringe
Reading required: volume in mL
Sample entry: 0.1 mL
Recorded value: 7.1 mL
